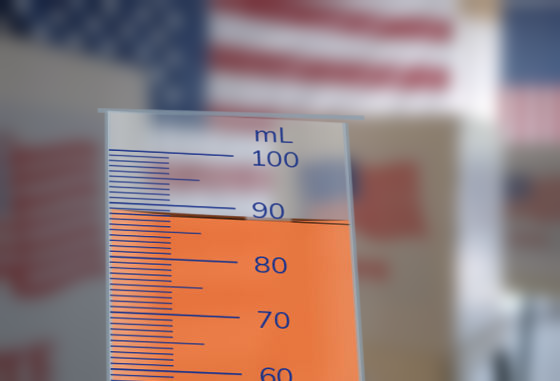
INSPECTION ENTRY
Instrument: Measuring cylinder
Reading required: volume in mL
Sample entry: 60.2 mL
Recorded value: 88 mL
